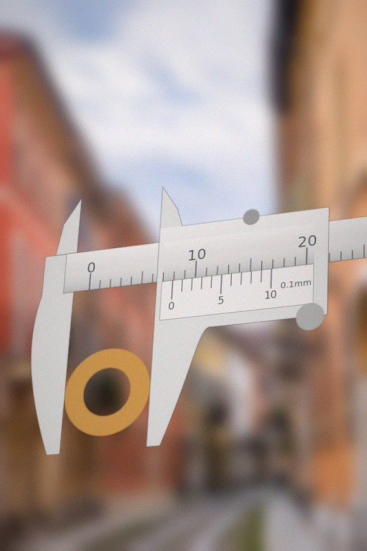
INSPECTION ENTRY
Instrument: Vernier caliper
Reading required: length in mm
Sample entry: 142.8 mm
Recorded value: 7.9 mm
